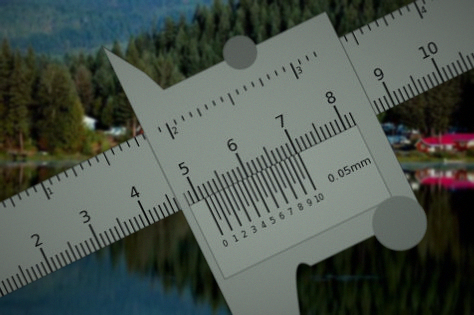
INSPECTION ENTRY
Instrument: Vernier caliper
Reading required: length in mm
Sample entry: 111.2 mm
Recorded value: 51.2 mm
